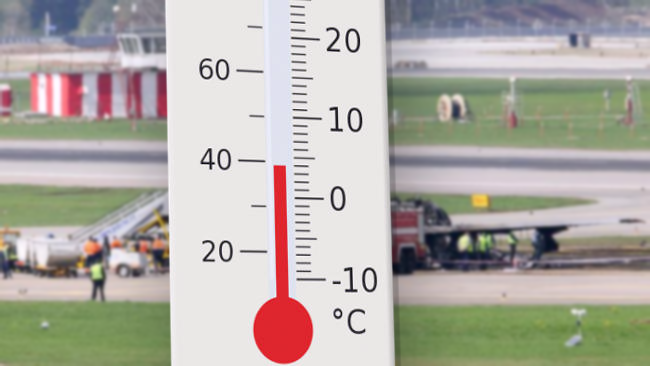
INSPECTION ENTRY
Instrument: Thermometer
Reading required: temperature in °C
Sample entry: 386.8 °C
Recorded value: 4 °C
